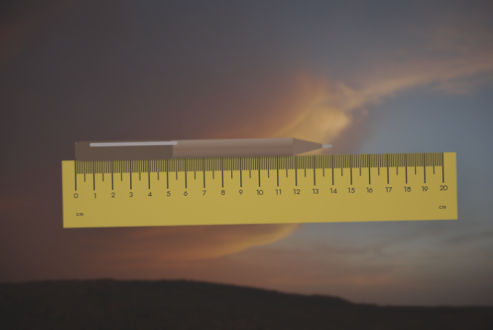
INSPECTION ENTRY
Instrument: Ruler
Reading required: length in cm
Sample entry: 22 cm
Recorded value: 14 cm
